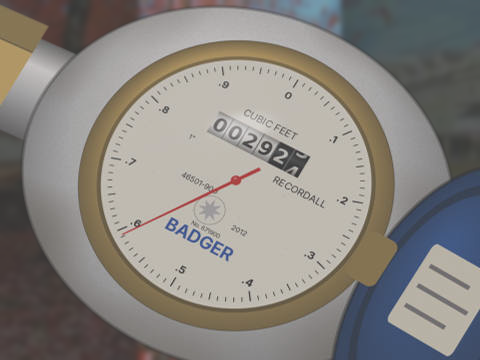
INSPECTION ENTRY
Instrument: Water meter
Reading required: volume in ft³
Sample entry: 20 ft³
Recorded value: 2923.59 ft³
